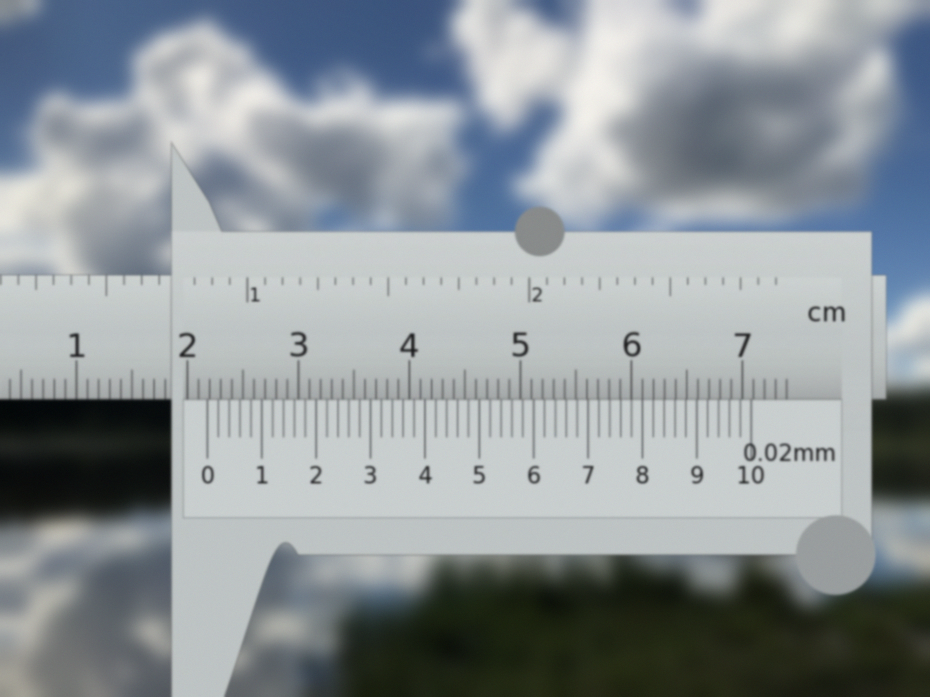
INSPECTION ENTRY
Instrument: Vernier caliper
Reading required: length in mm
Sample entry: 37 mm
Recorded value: 21.8 mm
